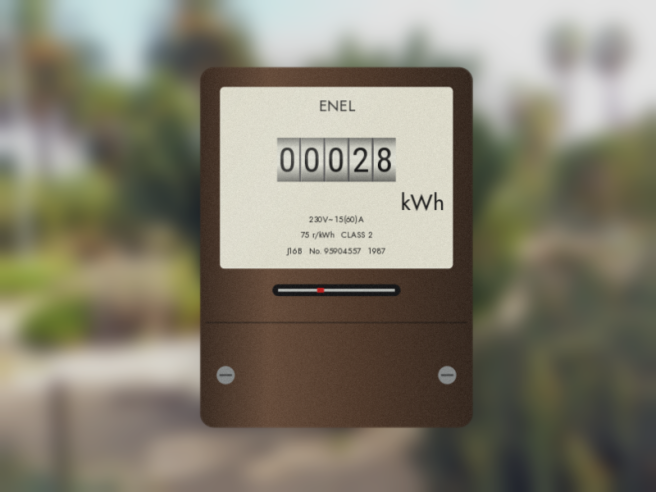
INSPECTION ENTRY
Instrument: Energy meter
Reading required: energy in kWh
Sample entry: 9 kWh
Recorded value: 28 kWh
